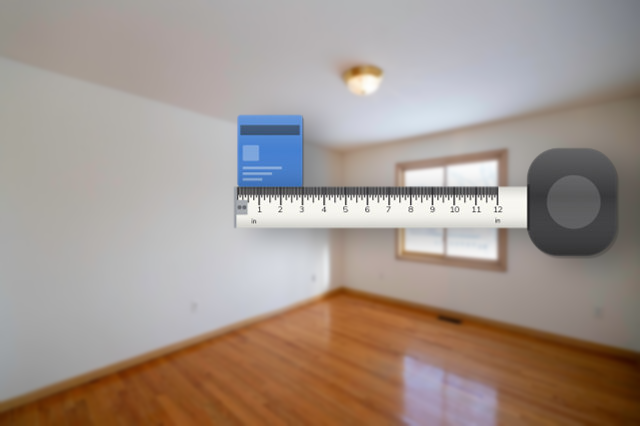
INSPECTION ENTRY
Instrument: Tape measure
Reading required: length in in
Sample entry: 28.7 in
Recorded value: 3 in
